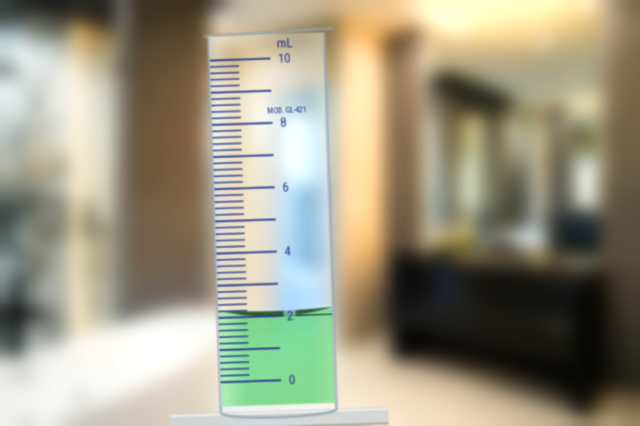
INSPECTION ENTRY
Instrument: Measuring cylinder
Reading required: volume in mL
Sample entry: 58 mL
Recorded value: 2 mL
